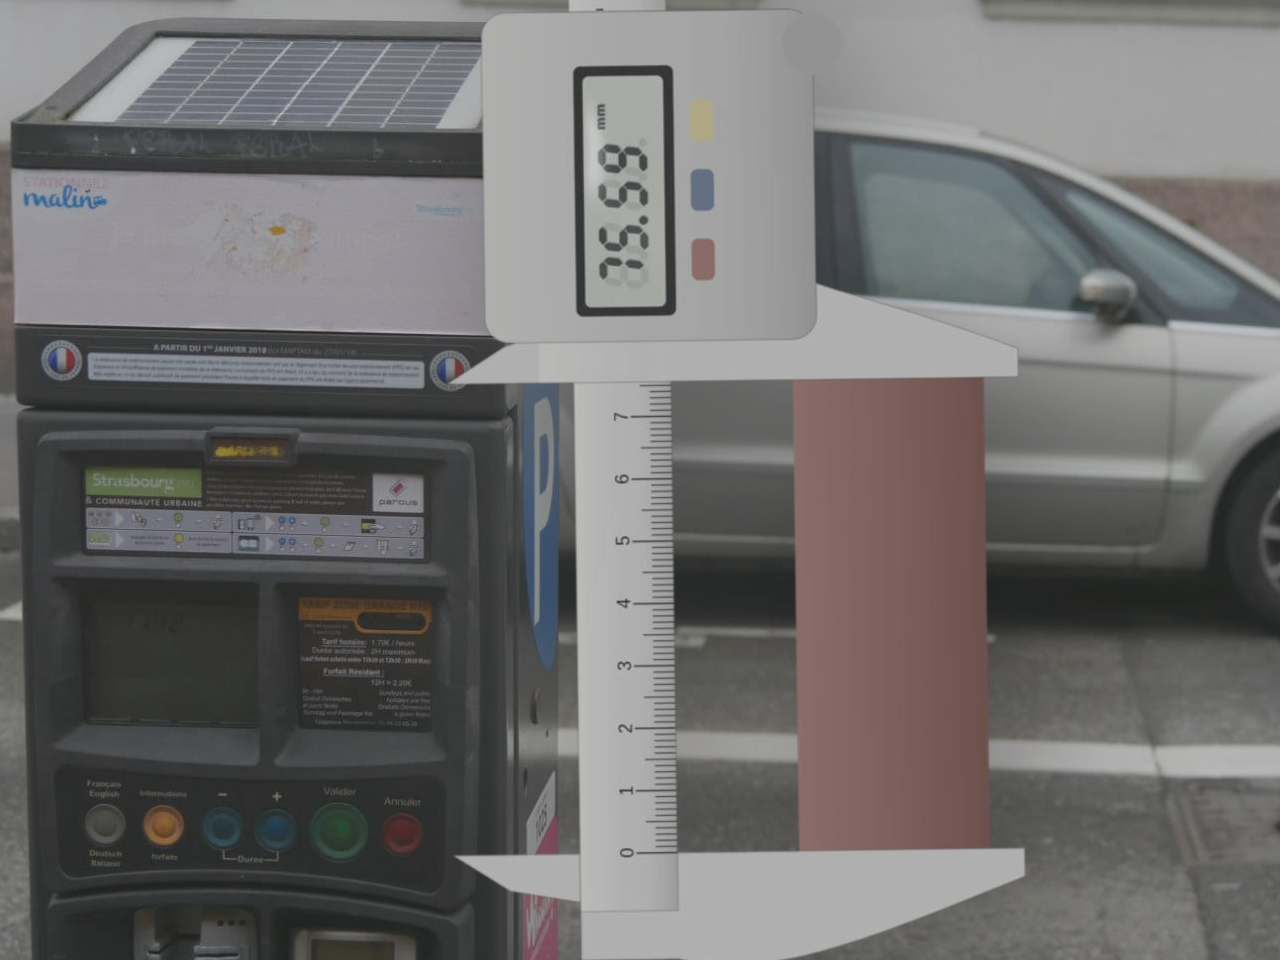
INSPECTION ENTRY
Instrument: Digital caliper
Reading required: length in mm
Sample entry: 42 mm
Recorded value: 75.59 mm
